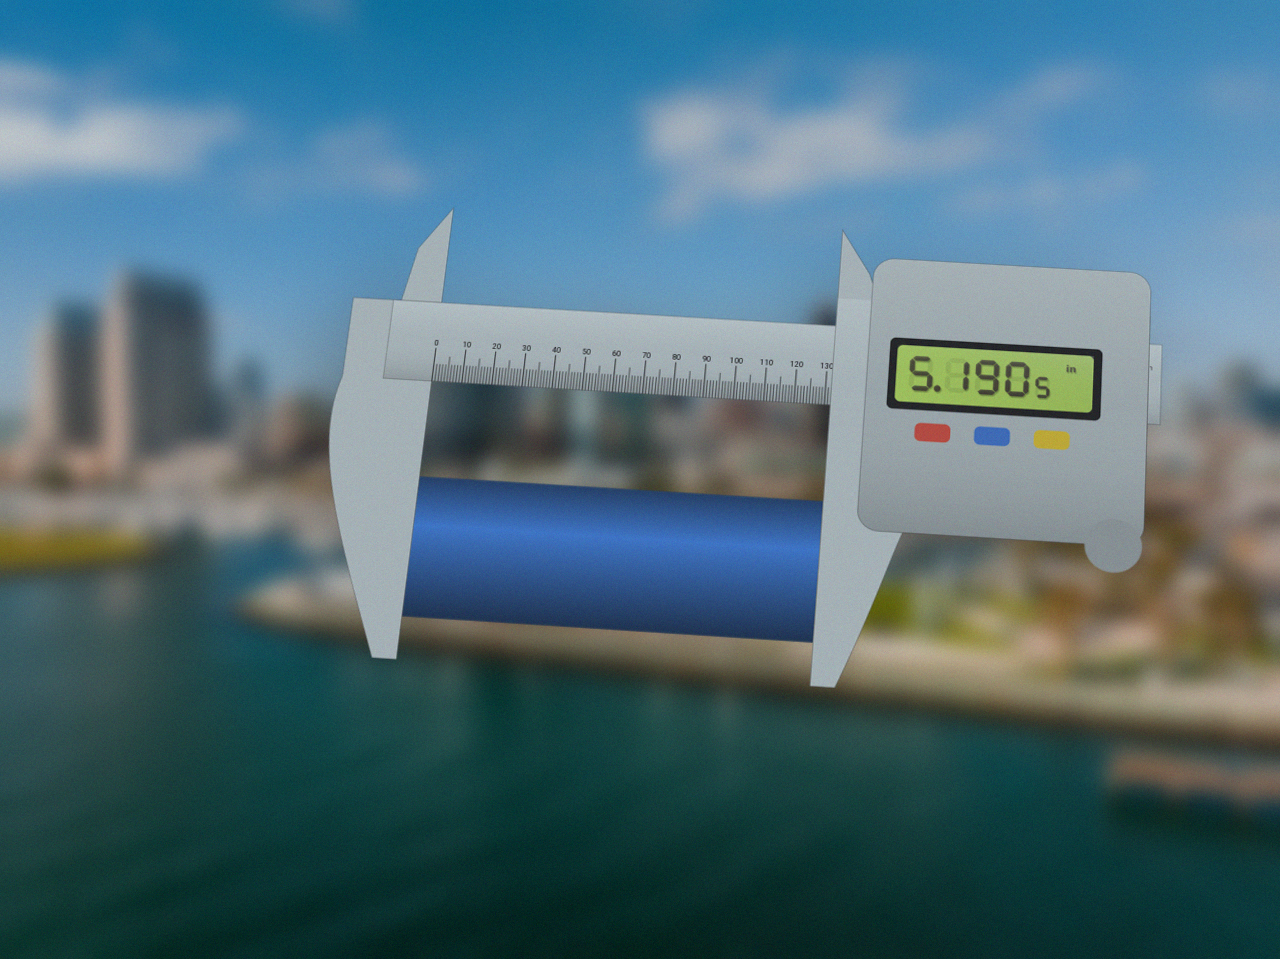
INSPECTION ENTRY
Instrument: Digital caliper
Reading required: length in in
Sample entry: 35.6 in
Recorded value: 5.1905 in
